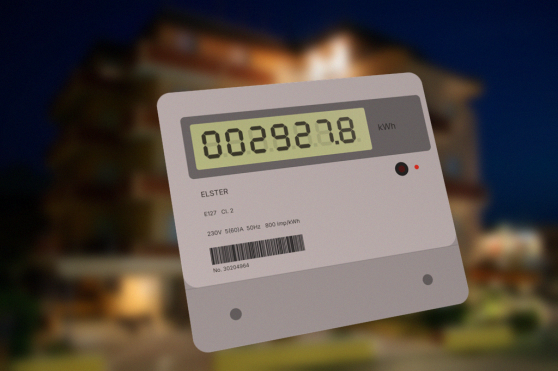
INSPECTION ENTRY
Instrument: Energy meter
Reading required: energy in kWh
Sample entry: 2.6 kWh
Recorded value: 2927.8 kWh
